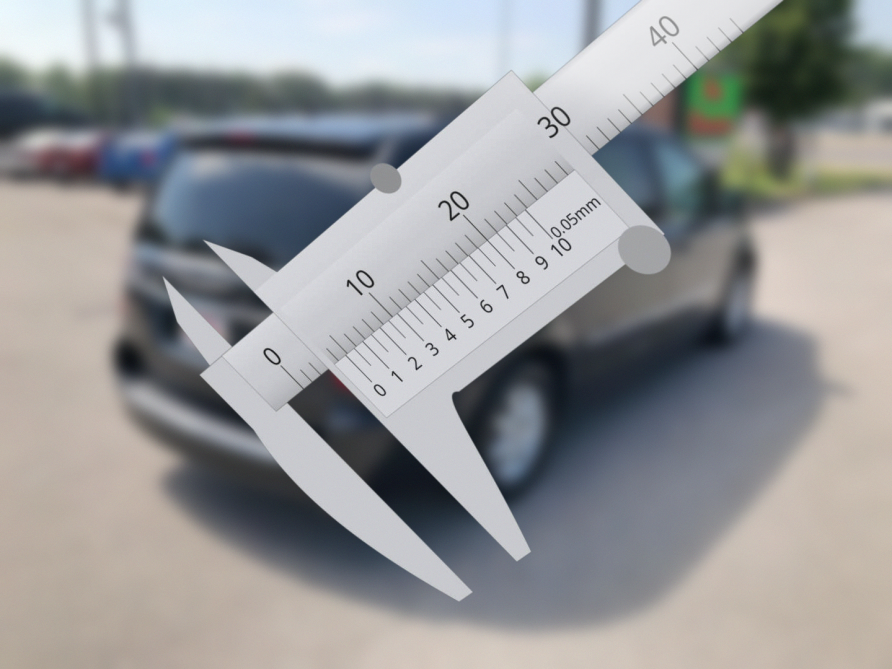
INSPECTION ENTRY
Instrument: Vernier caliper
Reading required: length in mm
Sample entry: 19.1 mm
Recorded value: 4.8 mm
